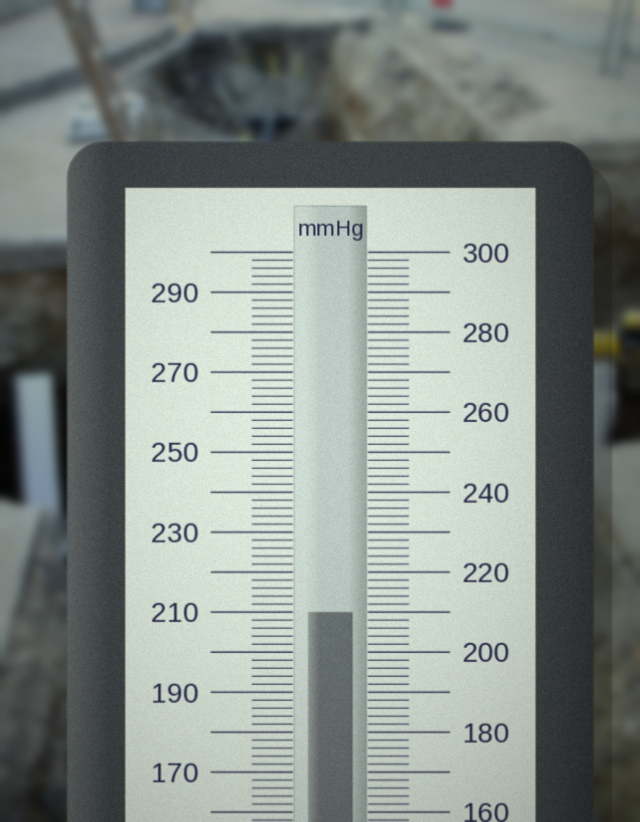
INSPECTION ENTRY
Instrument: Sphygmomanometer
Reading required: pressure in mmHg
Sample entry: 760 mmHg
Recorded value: 210 mmHg
